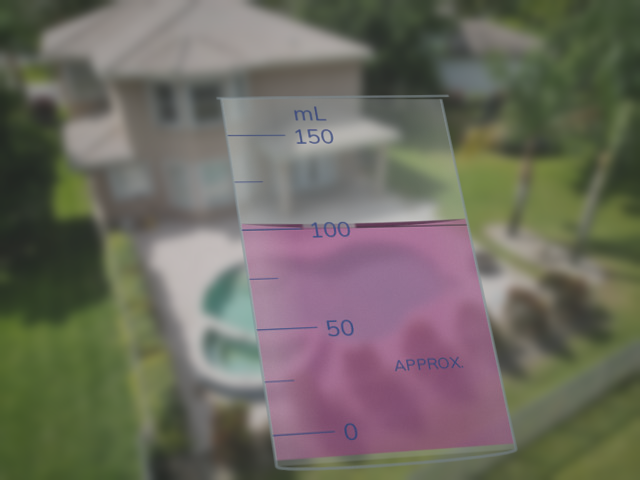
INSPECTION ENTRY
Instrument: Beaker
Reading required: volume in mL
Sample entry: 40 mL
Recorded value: 100 mL
